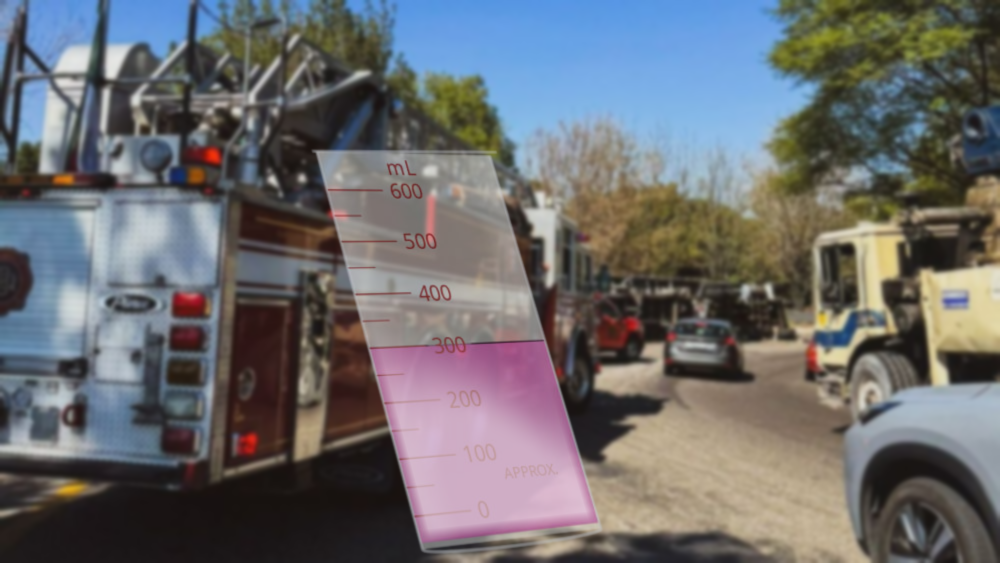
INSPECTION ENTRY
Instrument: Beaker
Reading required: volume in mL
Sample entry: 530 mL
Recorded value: 300 mL
